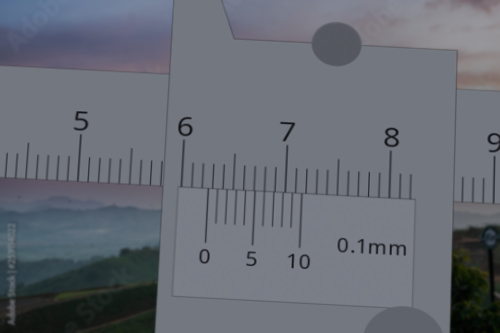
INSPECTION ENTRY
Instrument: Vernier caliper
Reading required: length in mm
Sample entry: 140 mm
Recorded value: 62.6 mm
